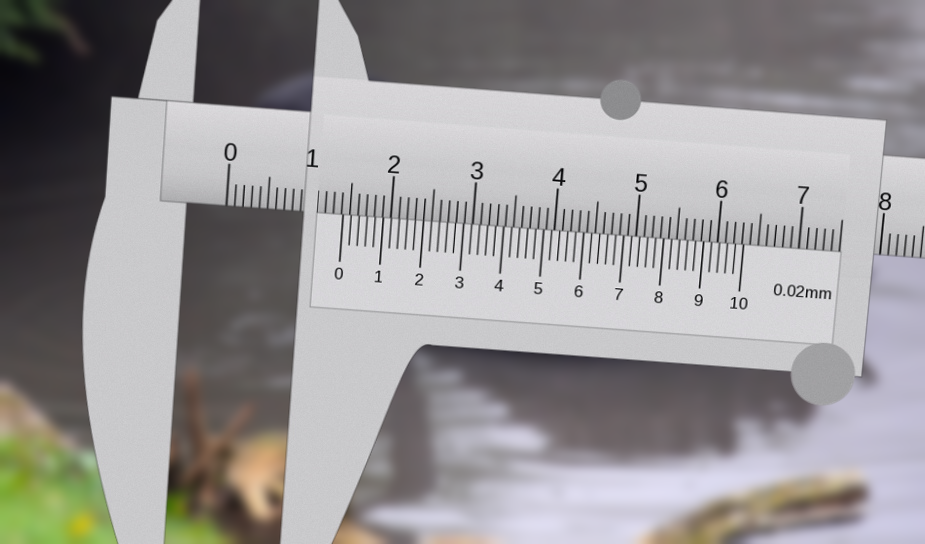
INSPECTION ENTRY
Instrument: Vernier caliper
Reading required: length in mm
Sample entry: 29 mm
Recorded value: 14.2 mm
